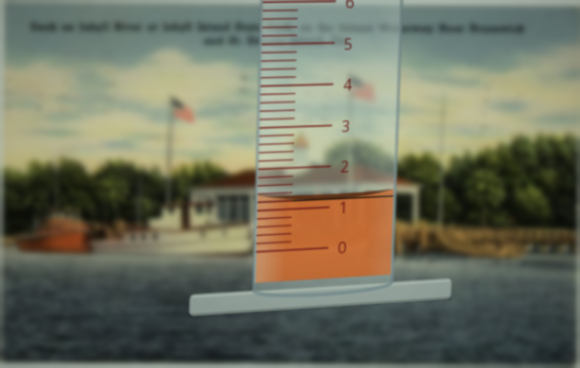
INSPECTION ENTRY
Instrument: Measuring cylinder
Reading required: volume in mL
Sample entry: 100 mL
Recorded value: 1.2 mL
